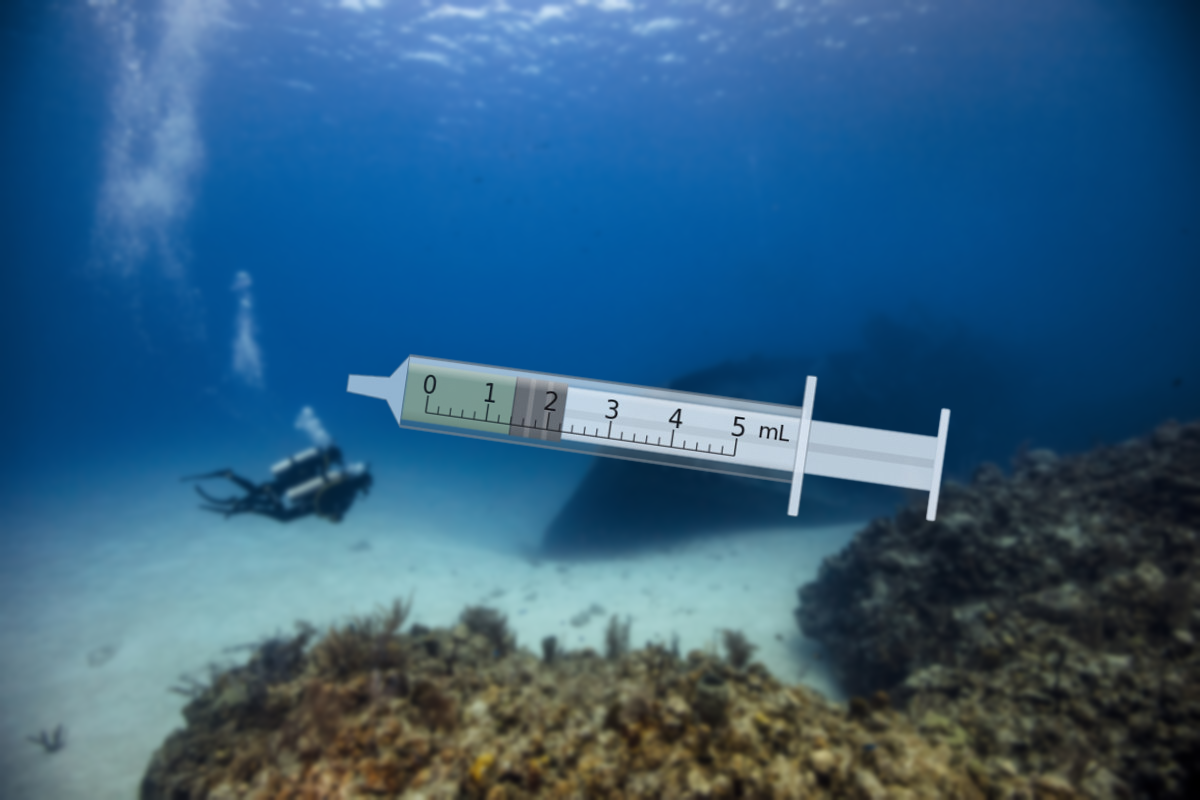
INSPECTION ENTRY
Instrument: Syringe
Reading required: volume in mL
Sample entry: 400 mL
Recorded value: 1.4 mL
